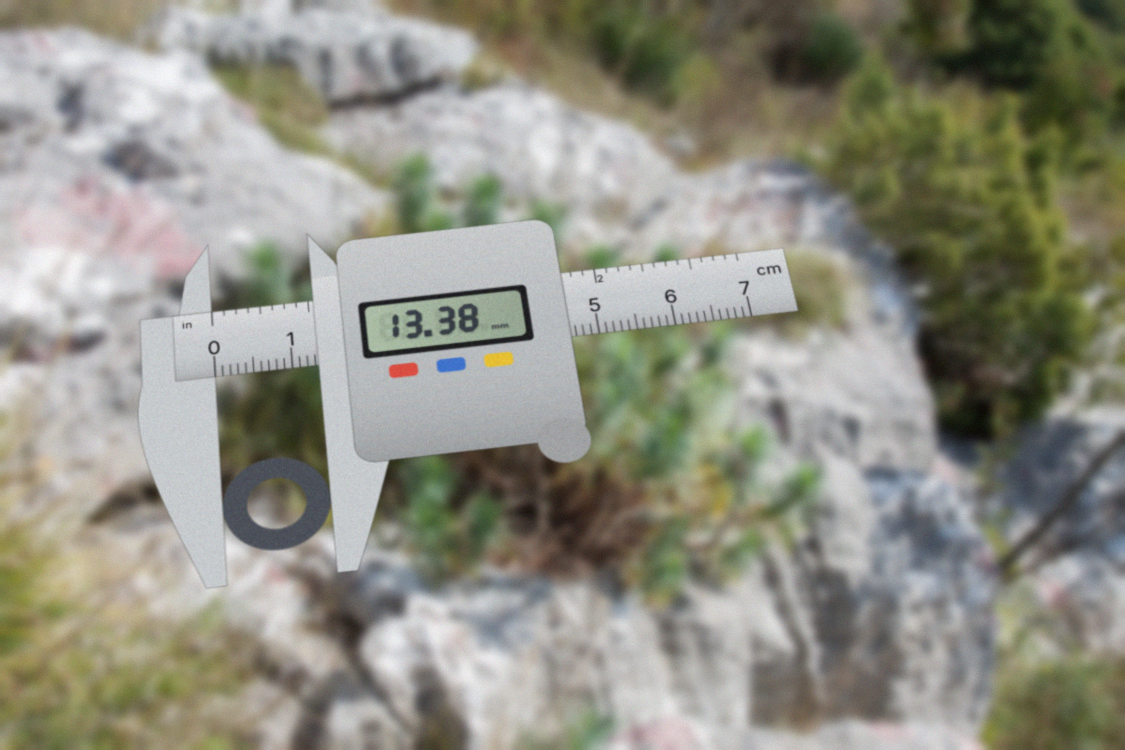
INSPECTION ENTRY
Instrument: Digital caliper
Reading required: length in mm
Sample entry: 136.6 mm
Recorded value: 13.38 mm
